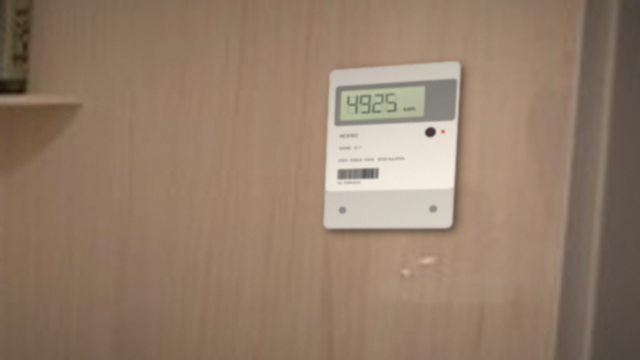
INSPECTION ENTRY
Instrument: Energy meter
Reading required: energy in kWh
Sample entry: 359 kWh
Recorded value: 4925 kWh
